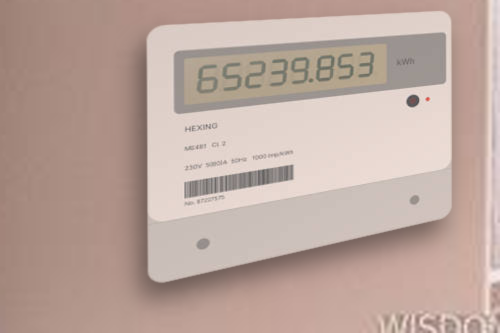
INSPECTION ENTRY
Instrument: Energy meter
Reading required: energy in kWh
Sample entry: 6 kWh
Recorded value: 65239.853 kWh
